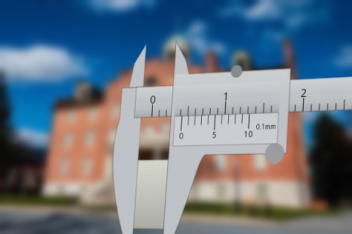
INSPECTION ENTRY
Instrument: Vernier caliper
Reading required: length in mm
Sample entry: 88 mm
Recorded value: 4.2 mm
